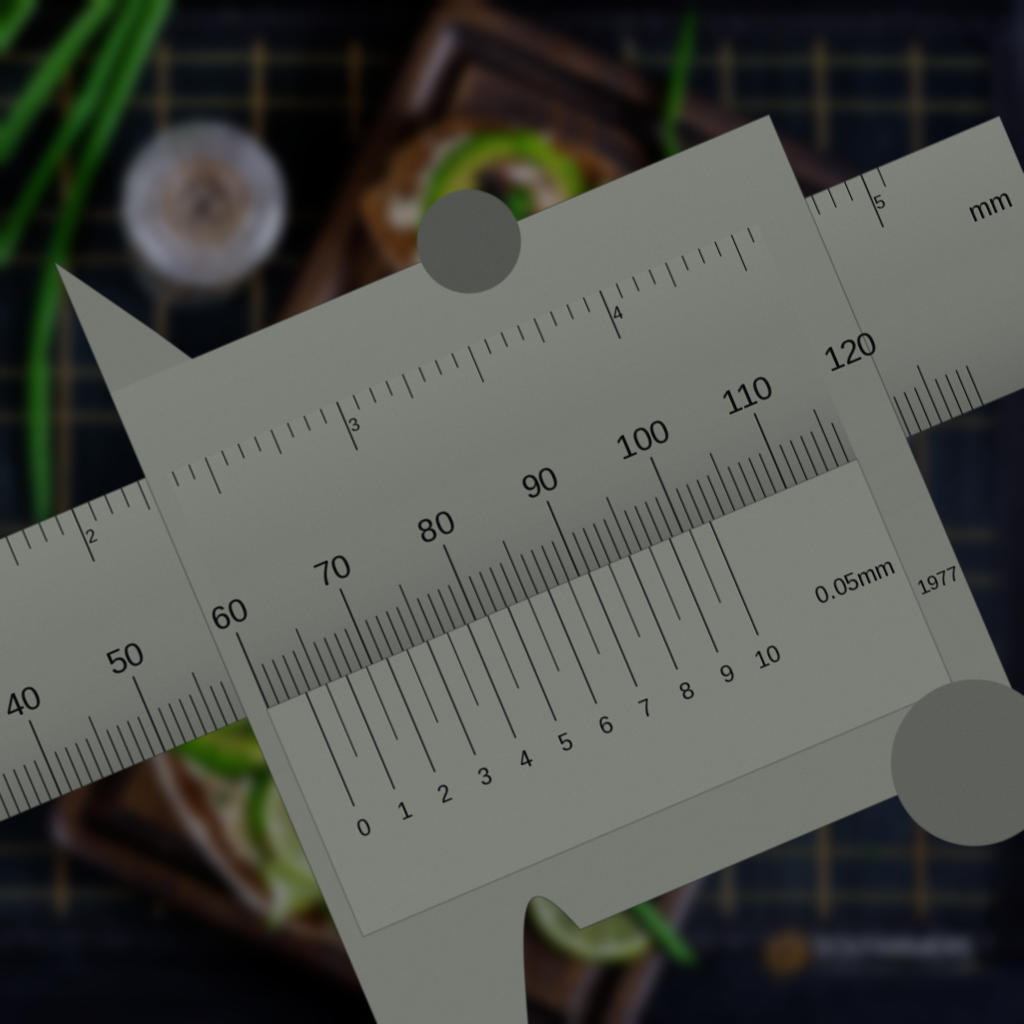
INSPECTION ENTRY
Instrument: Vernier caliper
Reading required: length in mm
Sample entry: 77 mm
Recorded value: 63.6 mm
